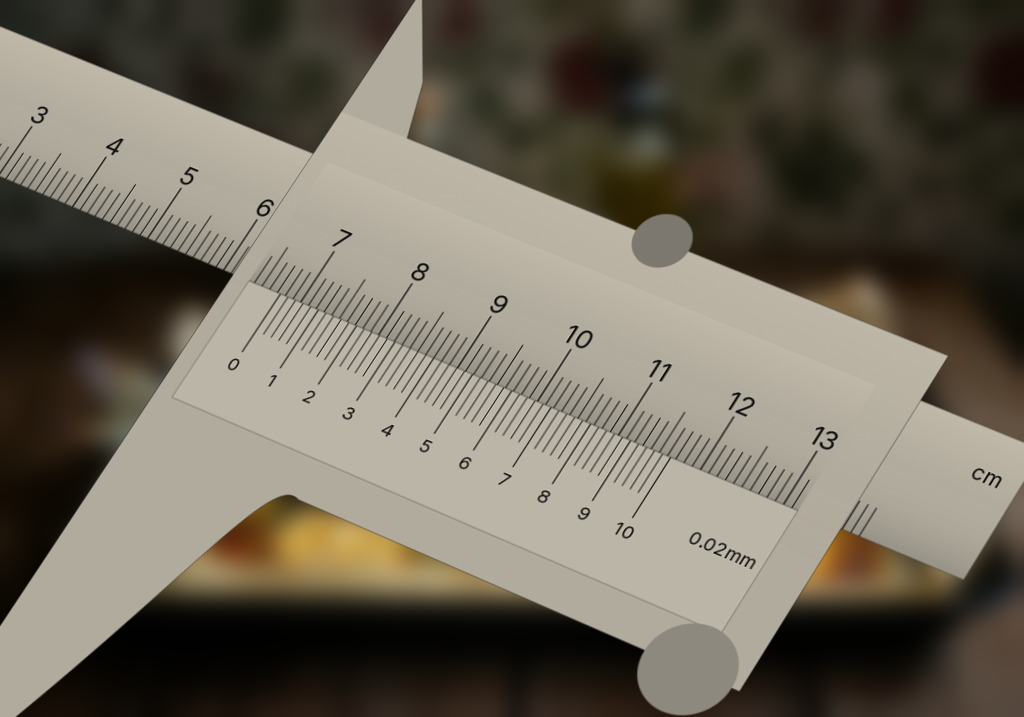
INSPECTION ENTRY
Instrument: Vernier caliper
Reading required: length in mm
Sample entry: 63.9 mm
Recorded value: 67.4 mm
